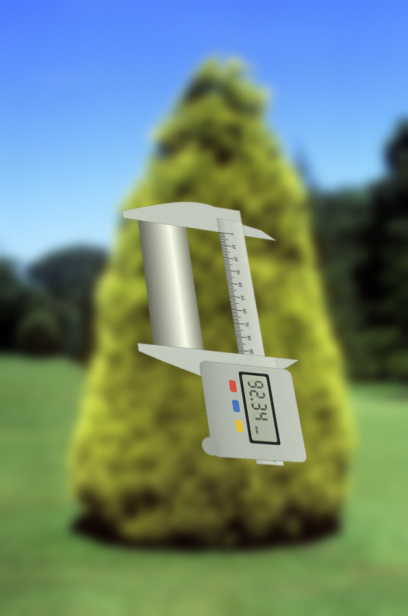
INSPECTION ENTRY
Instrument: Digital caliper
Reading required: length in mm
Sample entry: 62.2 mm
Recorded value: 92.34 mm
